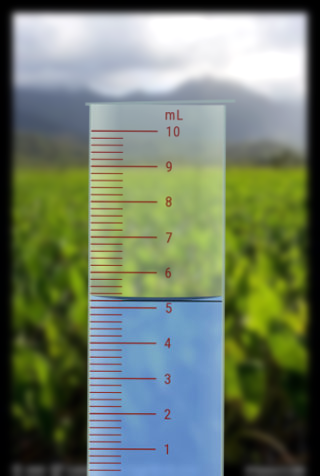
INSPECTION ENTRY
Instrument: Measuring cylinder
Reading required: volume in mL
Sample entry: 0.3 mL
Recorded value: 5.2 mL
